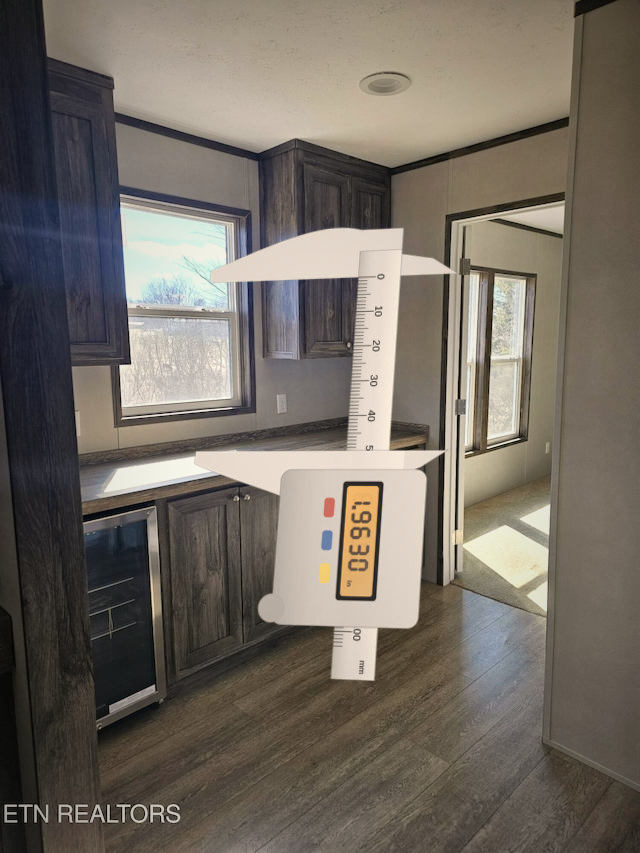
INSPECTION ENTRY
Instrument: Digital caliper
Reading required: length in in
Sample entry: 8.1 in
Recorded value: 1.9630 in
